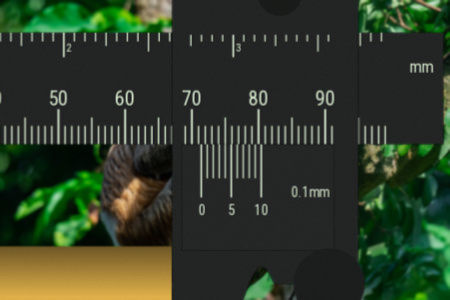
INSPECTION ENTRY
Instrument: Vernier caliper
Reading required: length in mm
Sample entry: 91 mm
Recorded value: 71.4 mm
